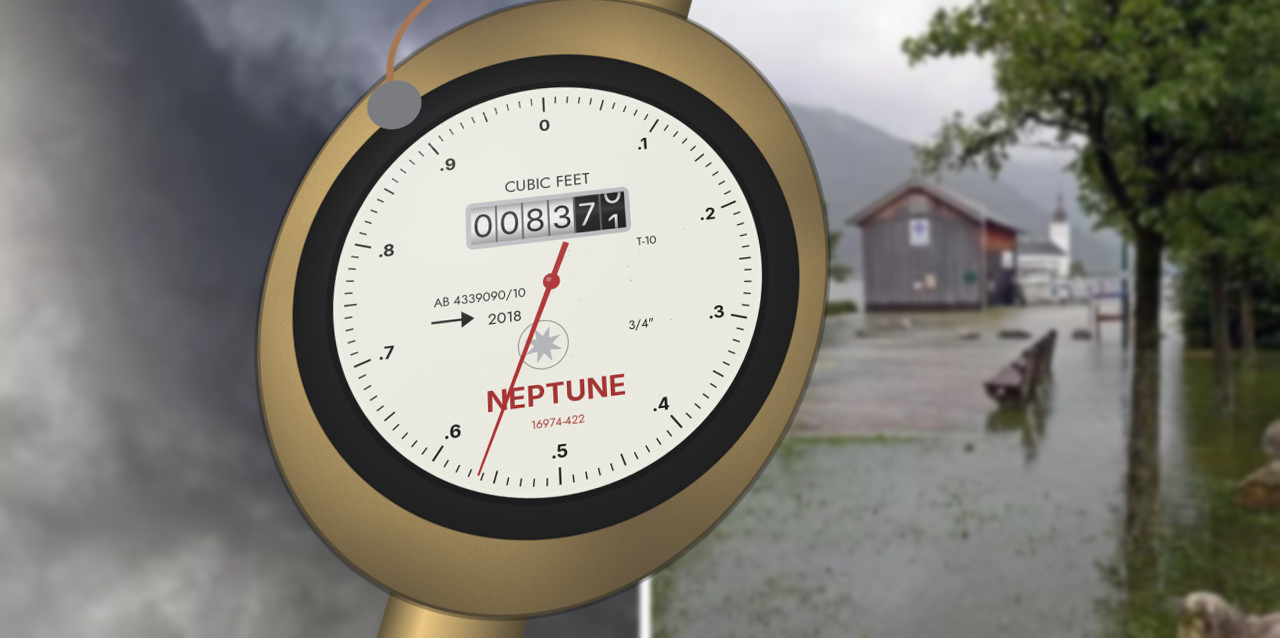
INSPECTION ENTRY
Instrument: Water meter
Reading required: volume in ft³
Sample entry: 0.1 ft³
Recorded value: 8370.56 ft³
